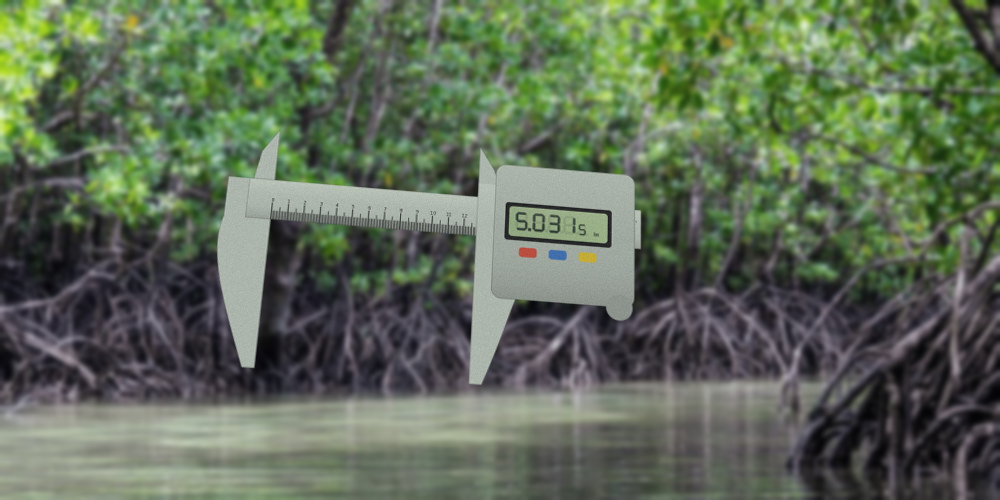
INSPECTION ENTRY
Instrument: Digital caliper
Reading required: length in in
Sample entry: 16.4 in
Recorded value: 5.0315 in
